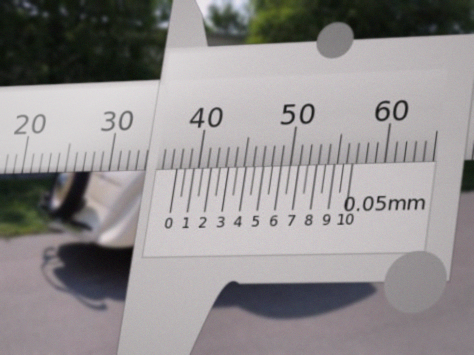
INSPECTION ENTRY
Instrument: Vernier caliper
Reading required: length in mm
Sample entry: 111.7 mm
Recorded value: 37.6 mm
